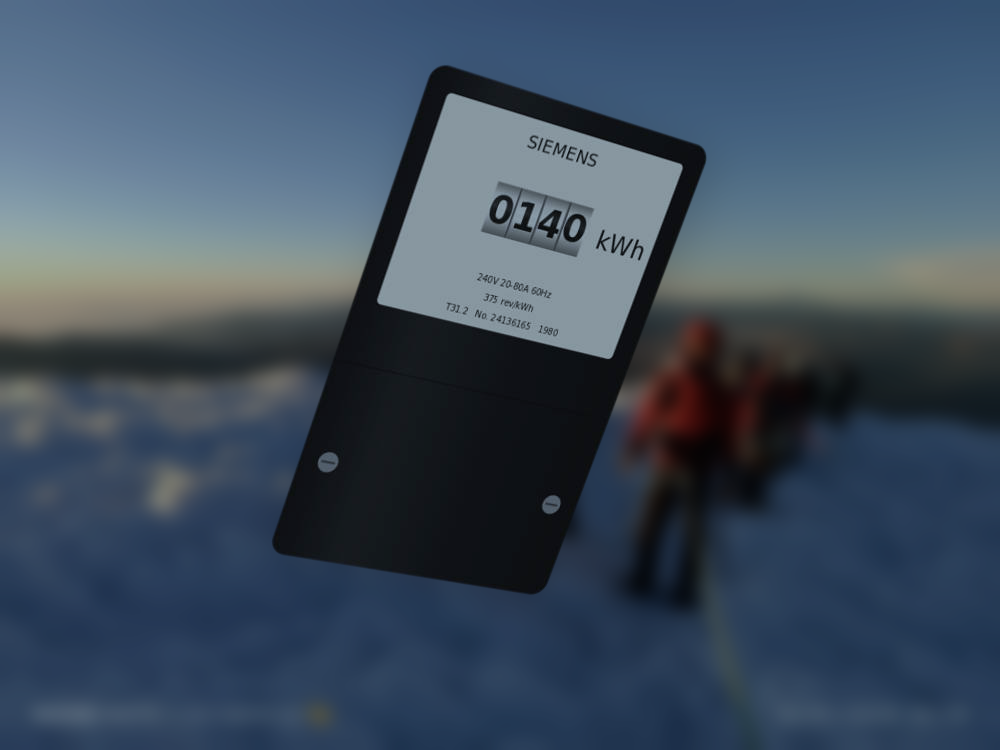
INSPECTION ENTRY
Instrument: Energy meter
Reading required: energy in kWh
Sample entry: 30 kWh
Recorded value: 140 kWh
